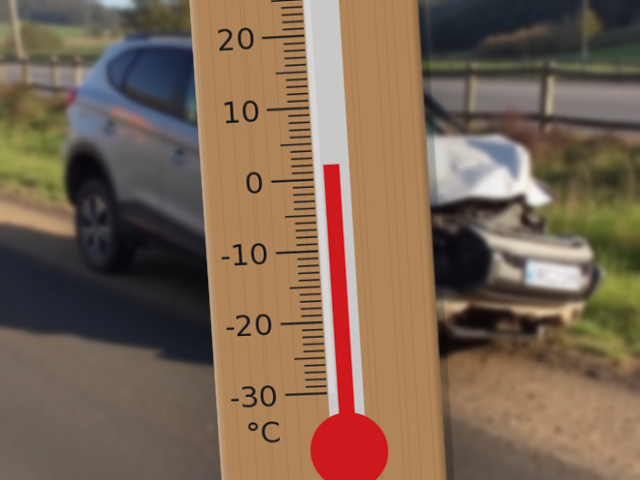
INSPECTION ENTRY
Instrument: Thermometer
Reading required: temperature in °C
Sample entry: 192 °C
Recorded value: 2 °C
